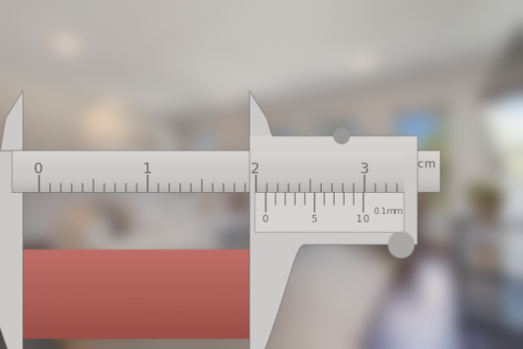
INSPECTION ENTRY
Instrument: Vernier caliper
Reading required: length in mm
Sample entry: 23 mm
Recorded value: 20.9 mm
